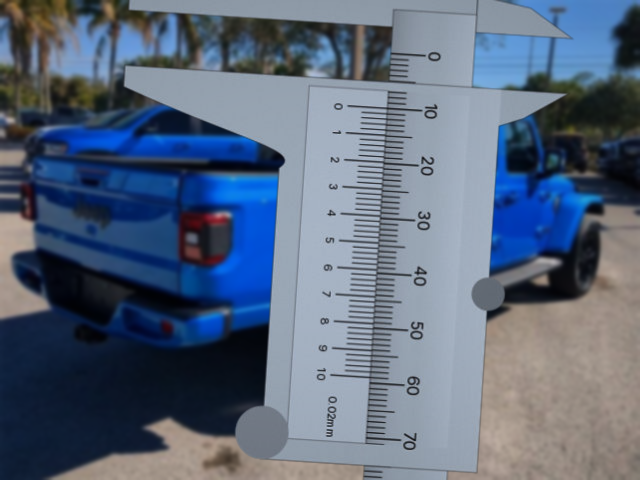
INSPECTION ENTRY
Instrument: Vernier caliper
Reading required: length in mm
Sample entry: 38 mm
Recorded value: 10.0 mm
